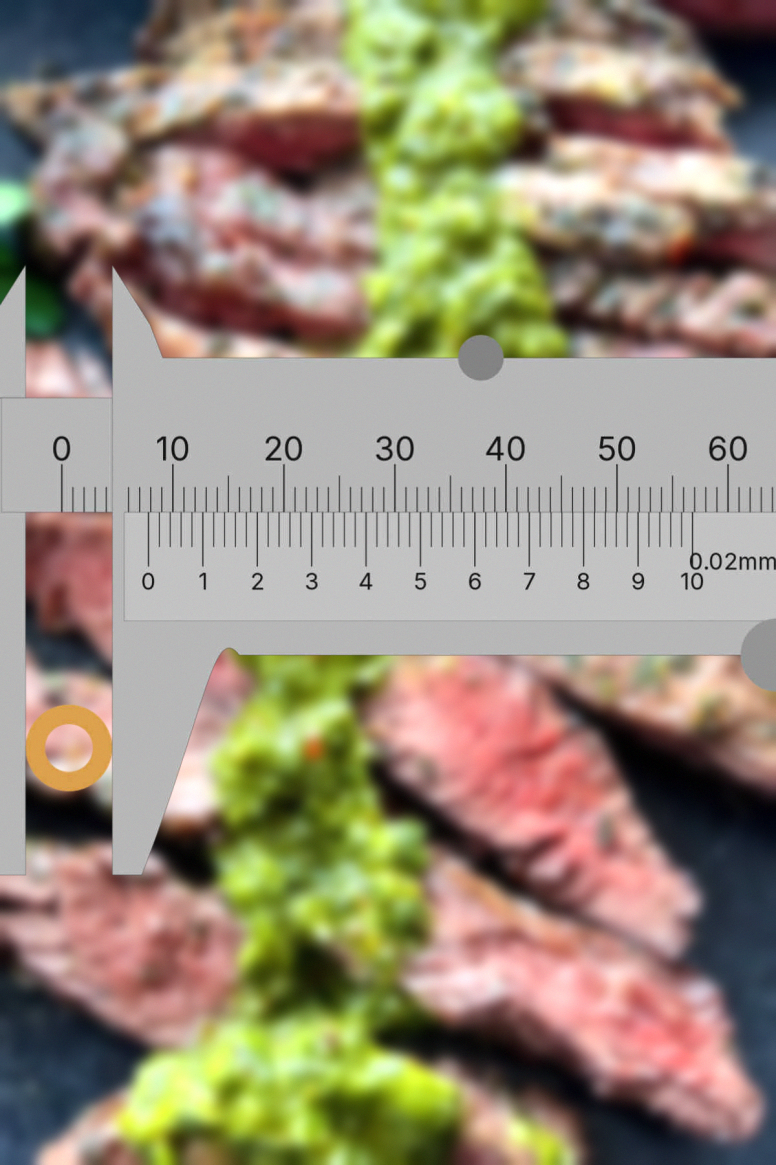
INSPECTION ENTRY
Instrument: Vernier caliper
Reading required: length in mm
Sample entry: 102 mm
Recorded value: 7.8 mm
